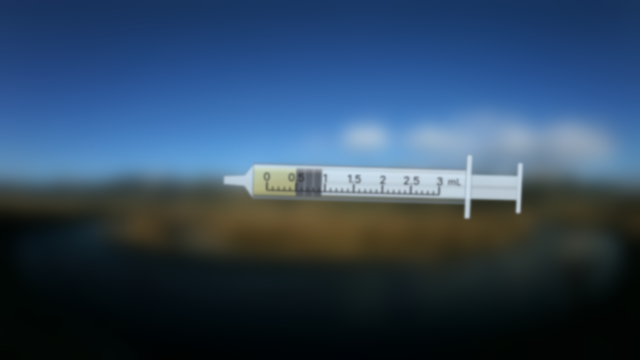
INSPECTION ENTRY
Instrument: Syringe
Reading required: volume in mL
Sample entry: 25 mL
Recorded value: 0.5 mL
